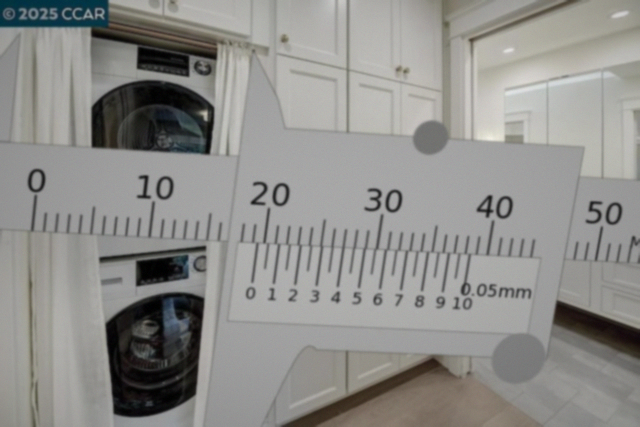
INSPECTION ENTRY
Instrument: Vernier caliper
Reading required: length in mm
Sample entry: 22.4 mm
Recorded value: 19.4 mm
